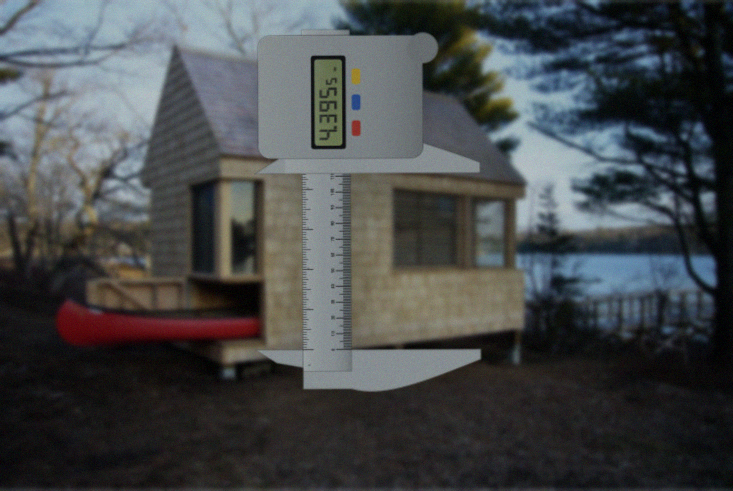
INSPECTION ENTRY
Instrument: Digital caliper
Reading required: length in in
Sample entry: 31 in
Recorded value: 4.3955 in
